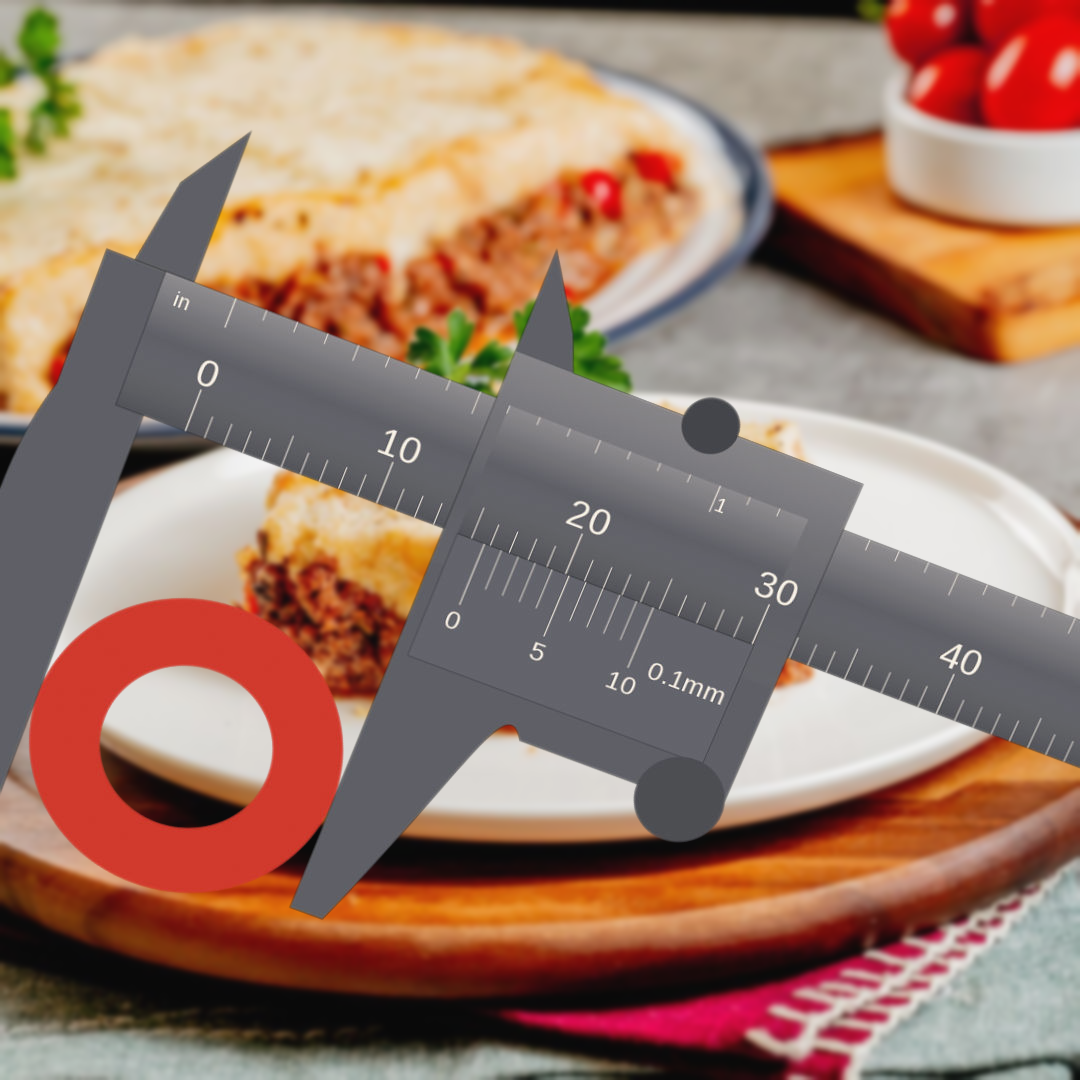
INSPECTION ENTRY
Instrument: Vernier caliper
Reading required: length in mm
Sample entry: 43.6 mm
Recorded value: 15.7 mm
